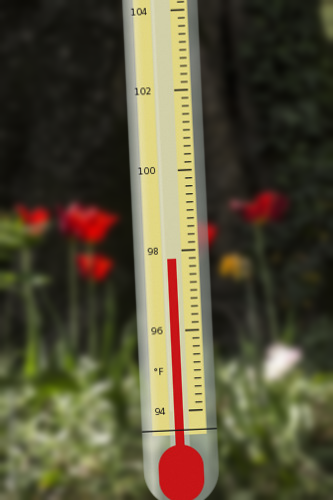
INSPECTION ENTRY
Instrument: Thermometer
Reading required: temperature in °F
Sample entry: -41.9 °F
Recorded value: 97.8 °F
